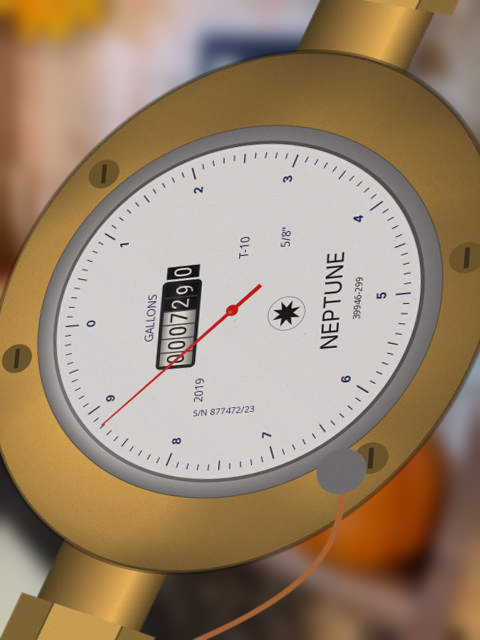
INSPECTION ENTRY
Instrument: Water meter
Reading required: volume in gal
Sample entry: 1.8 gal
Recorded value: 7288.8 gal
